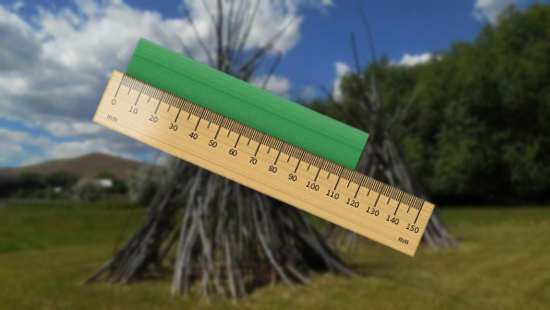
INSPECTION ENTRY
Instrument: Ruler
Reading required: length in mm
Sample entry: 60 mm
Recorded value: 115 mm
